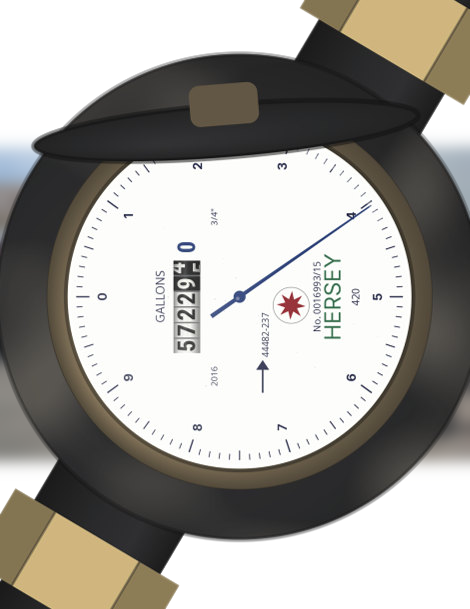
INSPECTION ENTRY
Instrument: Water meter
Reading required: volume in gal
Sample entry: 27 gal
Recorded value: 5722944.0 gal
